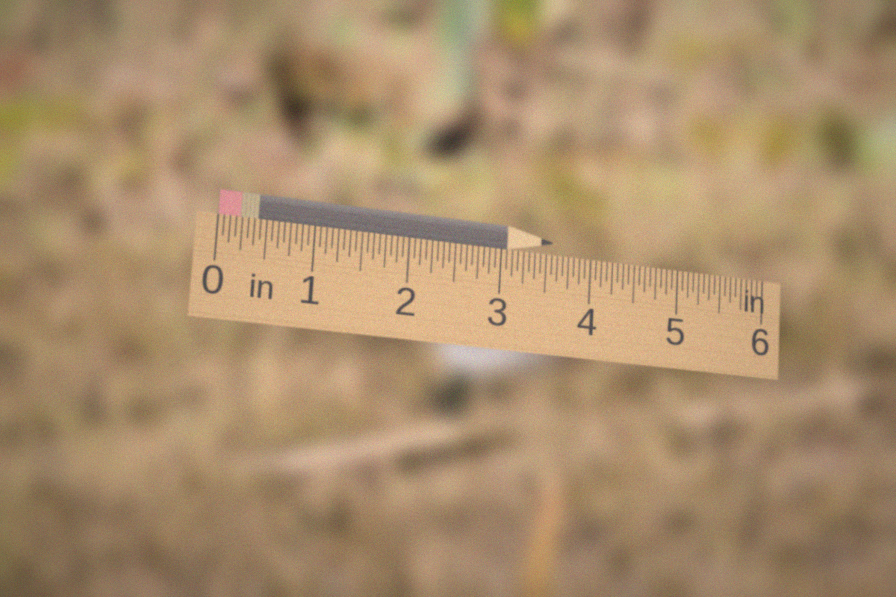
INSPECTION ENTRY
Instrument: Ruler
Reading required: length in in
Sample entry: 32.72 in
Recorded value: 3.5625 in
